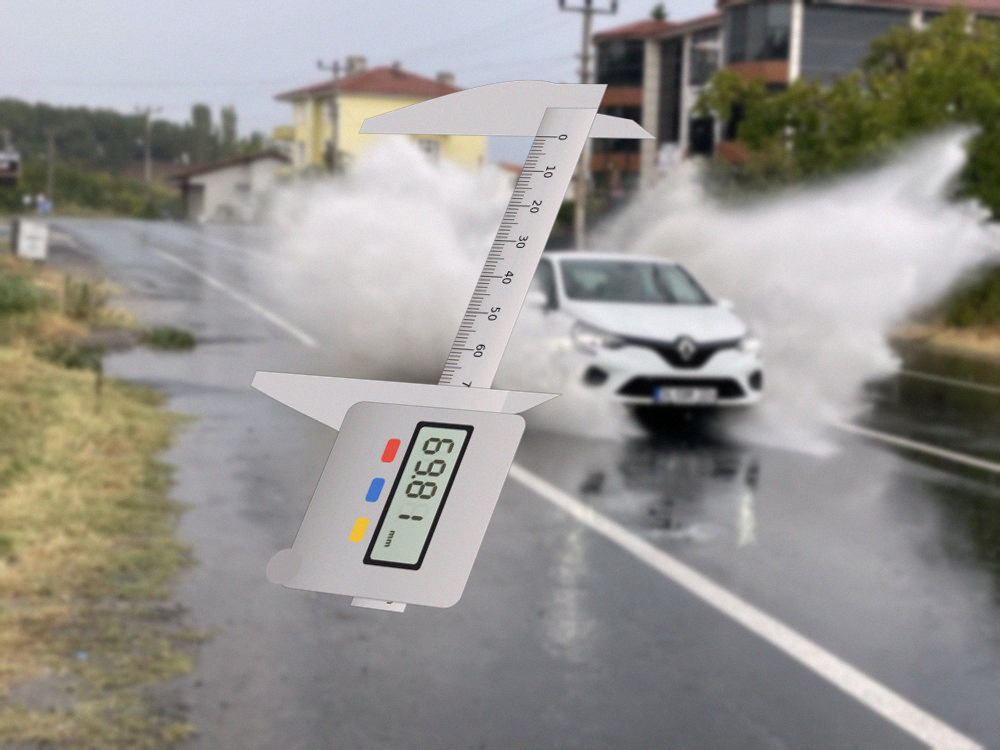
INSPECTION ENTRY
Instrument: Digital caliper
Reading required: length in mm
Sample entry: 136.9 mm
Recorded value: 69.81 mm
